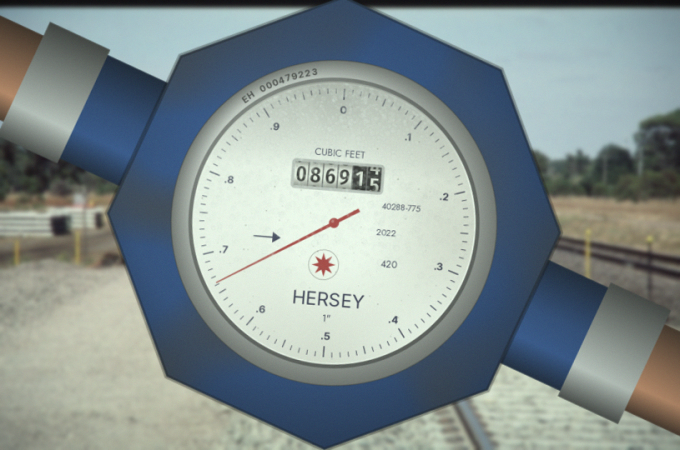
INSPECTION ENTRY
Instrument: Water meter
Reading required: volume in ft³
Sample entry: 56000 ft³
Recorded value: 86914.66 ft³
